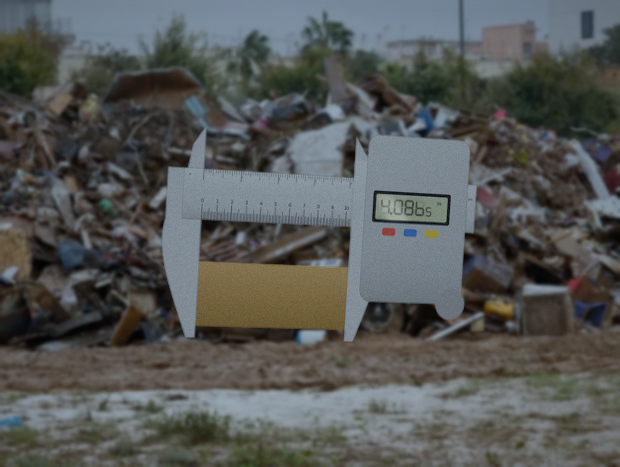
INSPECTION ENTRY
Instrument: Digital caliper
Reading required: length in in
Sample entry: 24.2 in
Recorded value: 4.0865 in
